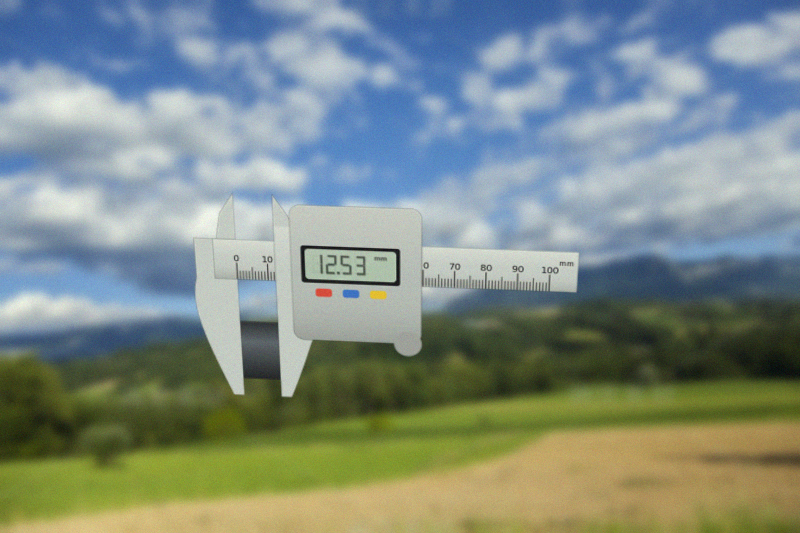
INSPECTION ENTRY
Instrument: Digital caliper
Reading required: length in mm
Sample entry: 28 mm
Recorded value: 12.53 mm
